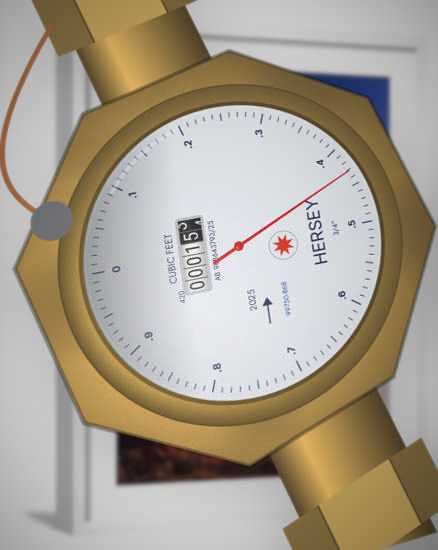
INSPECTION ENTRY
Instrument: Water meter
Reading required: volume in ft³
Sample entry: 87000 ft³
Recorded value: 153.43 ft³
